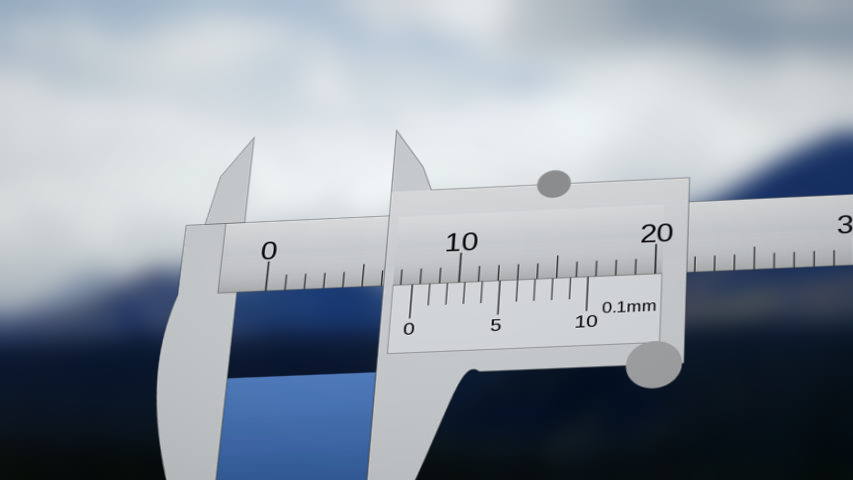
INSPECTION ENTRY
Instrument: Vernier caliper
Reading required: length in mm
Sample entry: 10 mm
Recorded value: 7.6 mm
